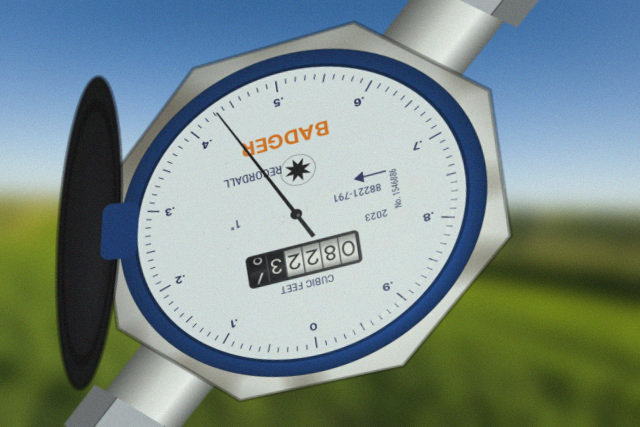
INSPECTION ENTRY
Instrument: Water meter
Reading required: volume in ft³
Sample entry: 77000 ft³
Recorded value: 82237.43 ft³
